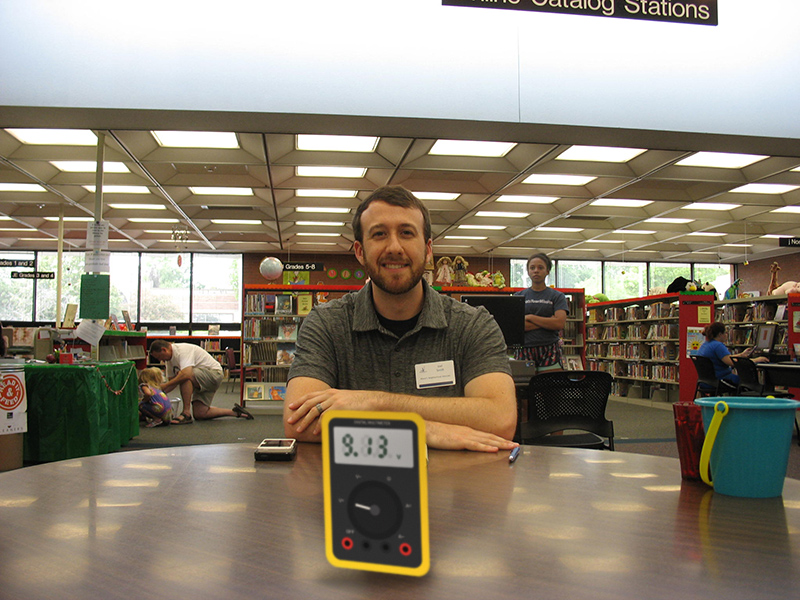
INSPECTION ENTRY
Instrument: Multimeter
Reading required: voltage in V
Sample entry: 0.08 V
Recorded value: 9.13 V
